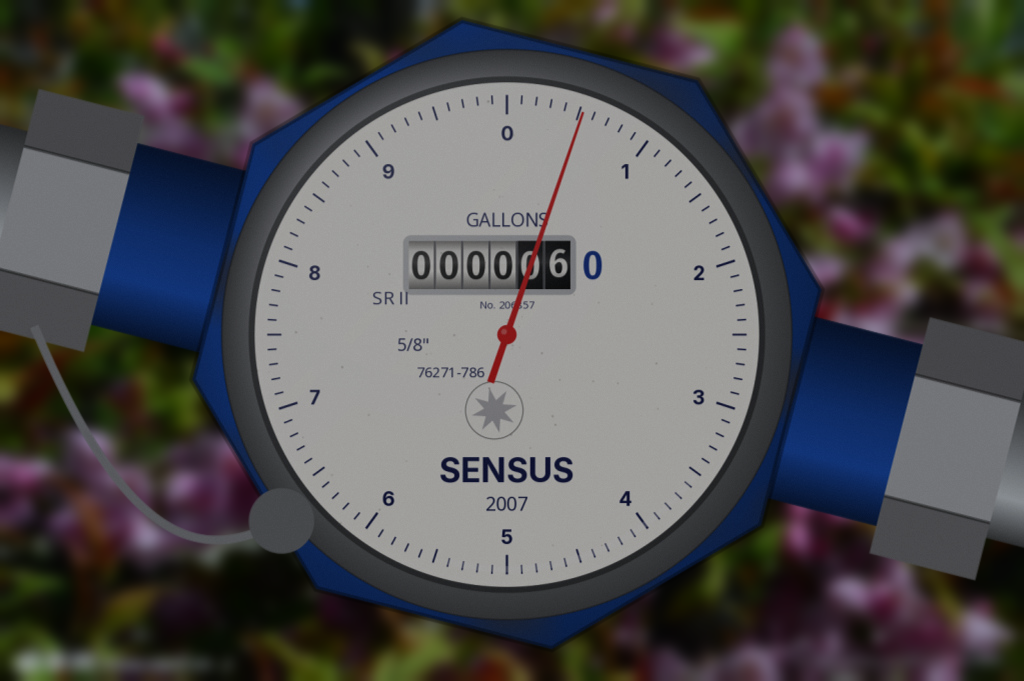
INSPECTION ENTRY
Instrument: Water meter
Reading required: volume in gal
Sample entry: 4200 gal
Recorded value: 60.5 gal
